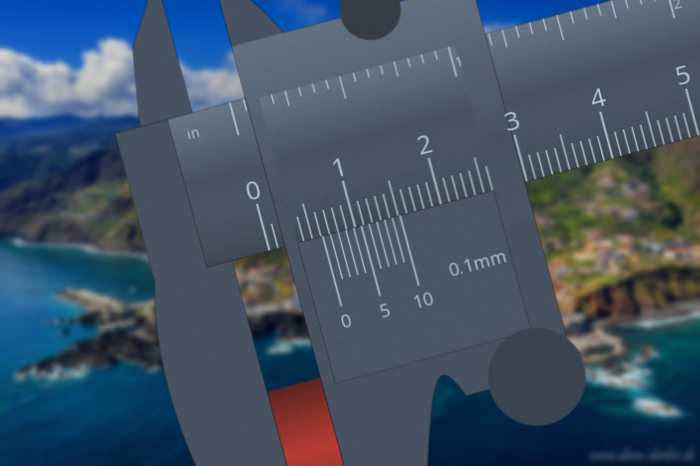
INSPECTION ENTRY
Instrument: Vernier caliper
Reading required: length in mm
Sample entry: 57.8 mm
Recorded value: 6.2 mm
